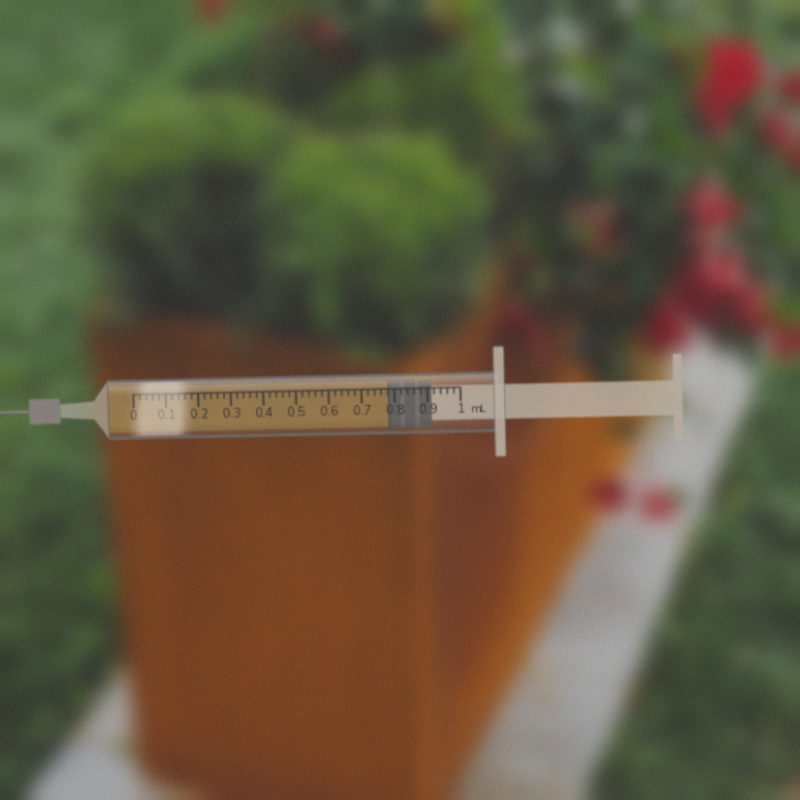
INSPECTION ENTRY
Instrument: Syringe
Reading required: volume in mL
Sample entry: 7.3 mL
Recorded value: 0.78 mL
